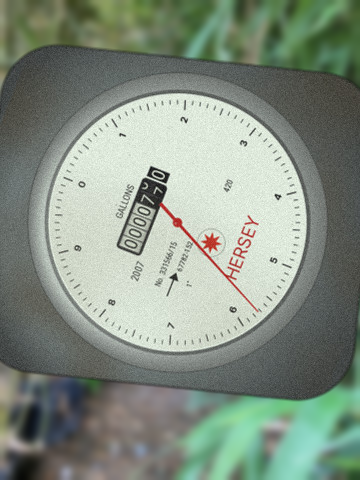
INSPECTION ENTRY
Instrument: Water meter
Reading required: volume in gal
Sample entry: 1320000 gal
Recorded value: 765.7 gal
